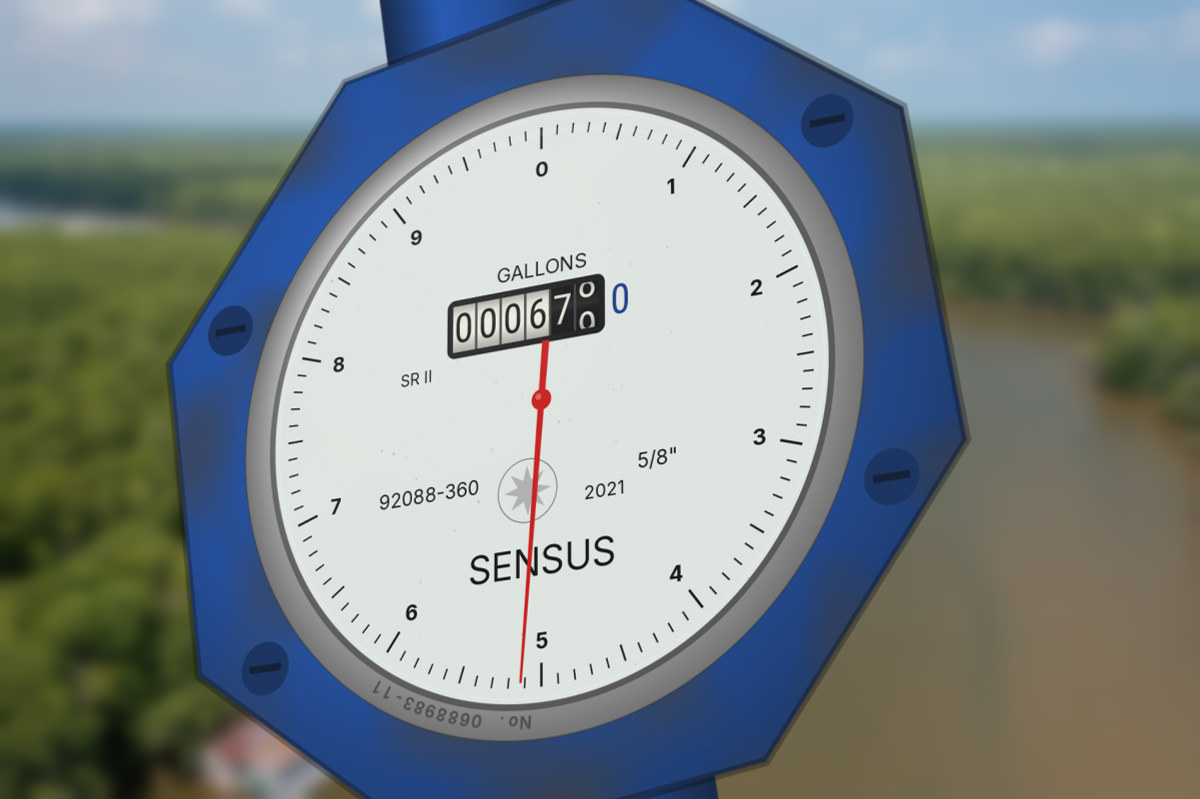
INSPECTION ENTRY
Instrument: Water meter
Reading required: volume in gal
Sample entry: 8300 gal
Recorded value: 6785.1 gal
